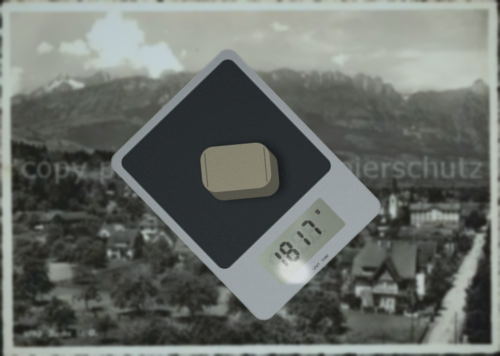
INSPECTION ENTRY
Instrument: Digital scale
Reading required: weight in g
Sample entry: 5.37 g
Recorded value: 1817 g
